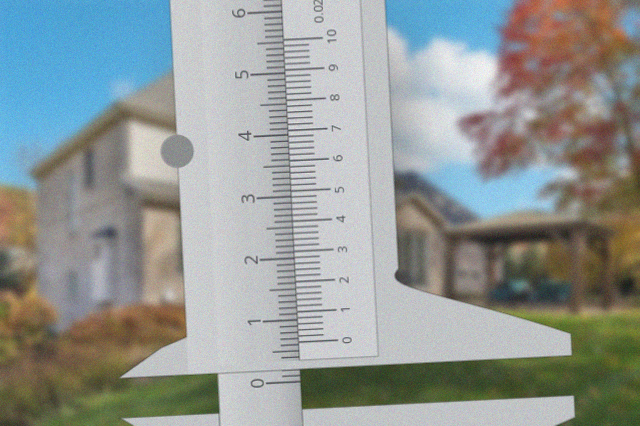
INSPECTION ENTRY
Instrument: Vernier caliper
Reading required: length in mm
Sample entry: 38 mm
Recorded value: 6.4 mm
